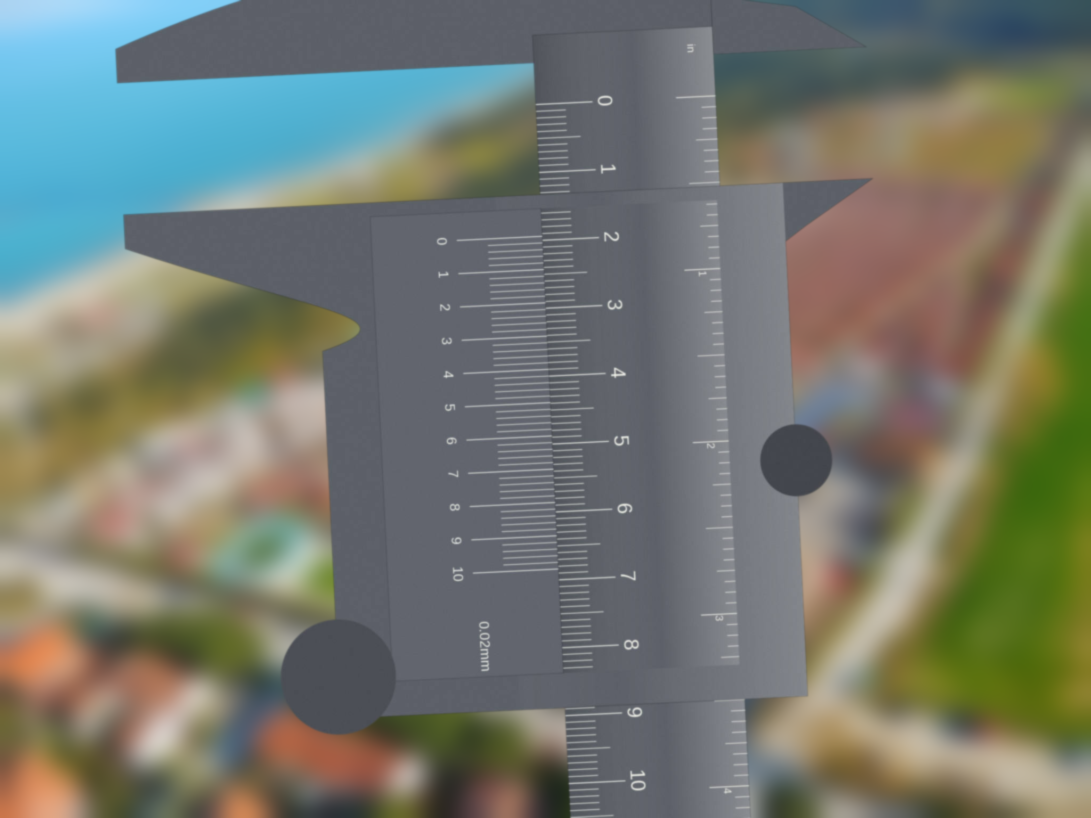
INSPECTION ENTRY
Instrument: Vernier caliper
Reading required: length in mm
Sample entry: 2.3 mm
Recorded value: 19.4 mm
